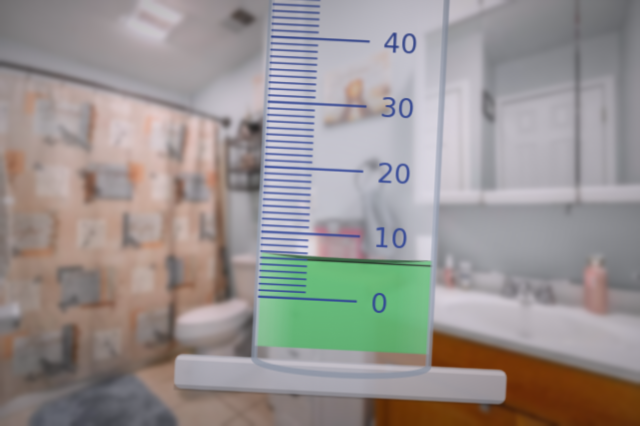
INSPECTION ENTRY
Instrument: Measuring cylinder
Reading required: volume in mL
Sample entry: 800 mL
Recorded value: 6 mL
